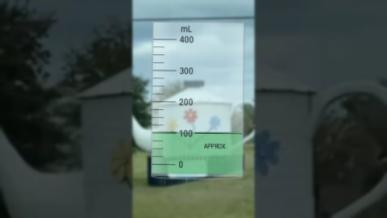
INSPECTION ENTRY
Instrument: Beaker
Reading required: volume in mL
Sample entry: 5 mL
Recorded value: 100 mL
